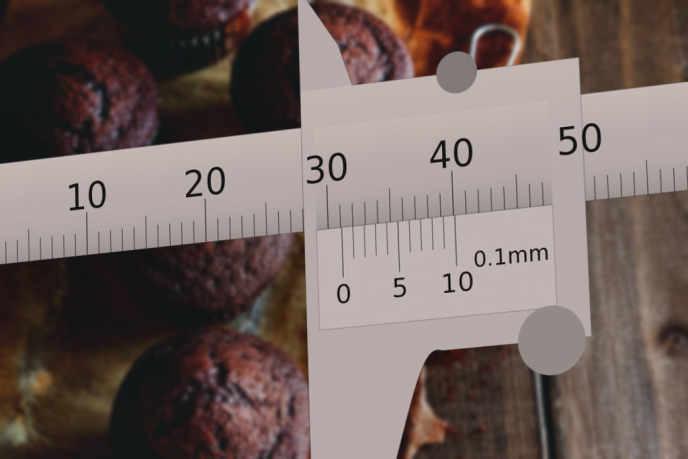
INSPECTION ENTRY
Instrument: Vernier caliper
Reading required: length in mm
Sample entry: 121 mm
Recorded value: 31.1 mm
